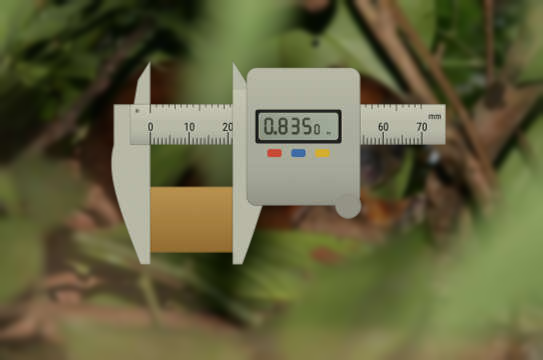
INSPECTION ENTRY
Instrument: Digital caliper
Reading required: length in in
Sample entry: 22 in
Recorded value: 0.8350 in
